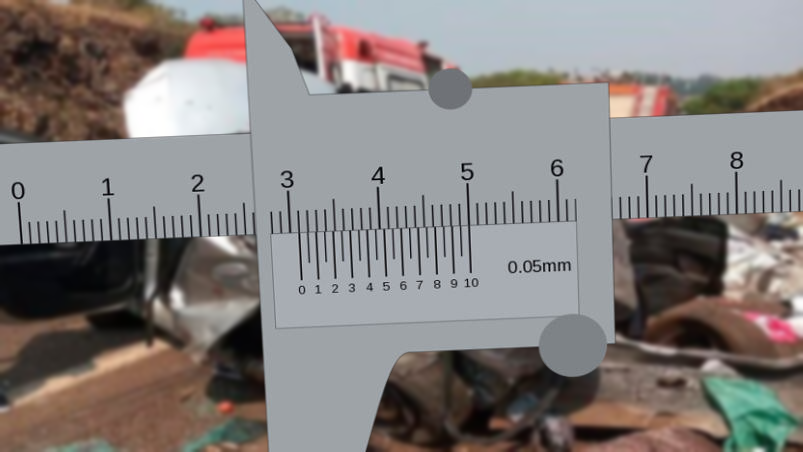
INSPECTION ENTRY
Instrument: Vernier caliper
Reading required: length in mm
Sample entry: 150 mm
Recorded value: 31.0 mm
